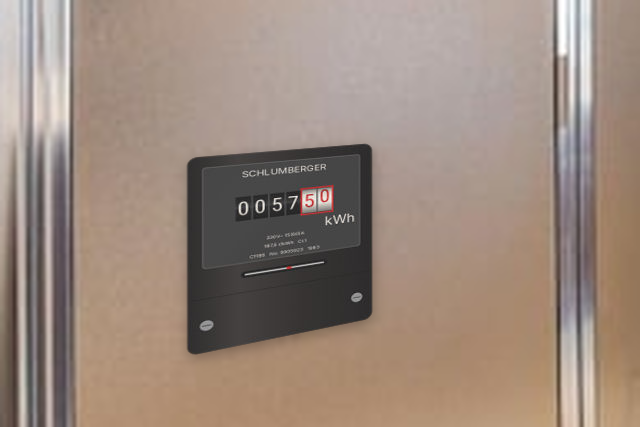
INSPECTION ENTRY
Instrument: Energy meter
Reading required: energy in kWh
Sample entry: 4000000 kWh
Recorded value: 57.50 kWh
